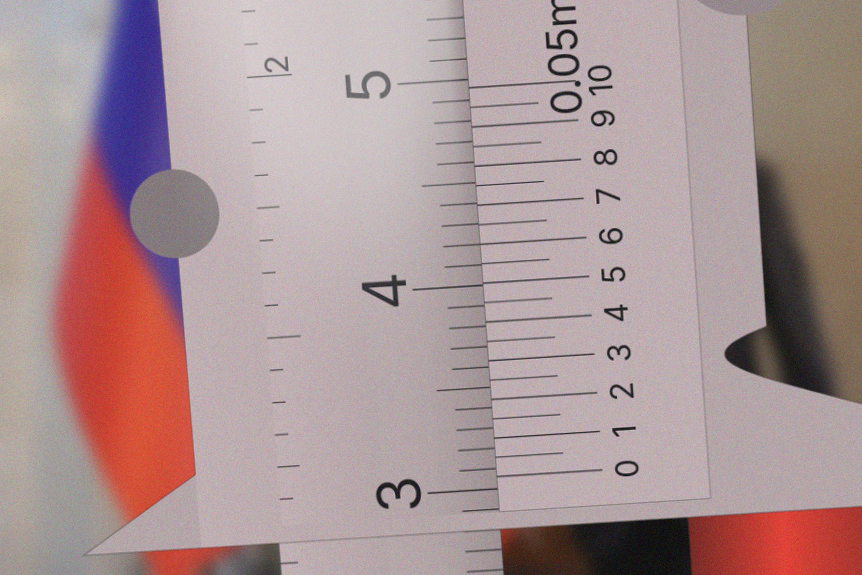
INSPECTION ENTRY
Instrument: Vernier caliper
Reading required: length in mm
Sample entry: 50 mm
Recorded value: 30.6 mm
